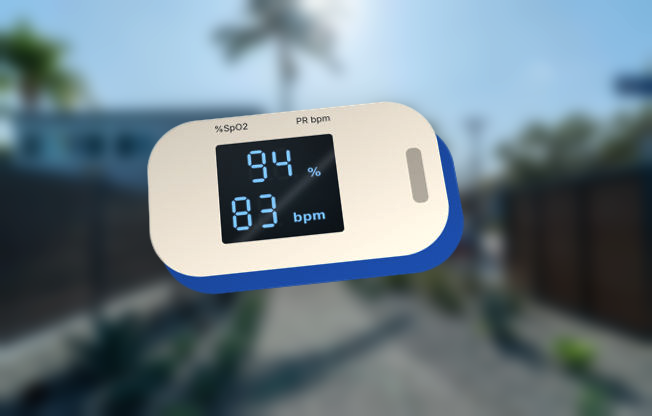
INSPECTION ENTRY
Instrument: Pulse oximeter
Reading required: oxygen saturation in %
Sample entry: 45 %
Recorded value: 94 %
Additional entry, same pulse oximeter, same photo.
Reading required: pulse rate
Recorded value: 83 bpm
